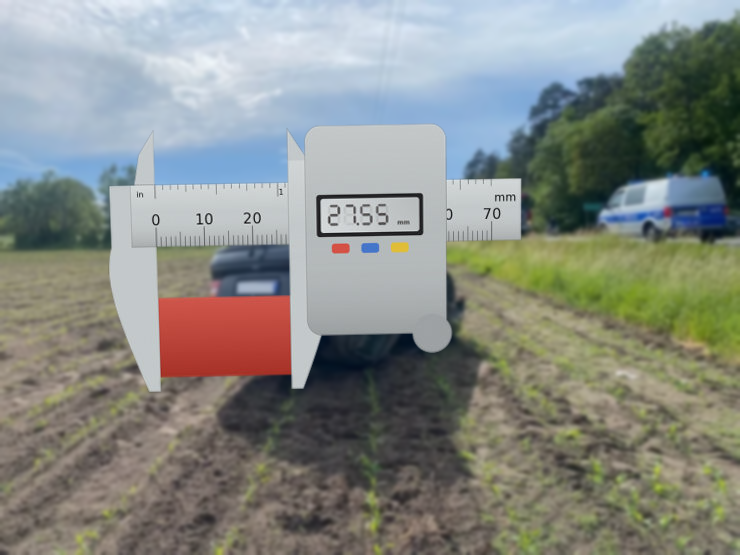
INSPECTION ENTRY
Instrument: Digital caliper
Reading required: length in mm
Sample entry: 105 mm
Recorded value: 27.55 mm
